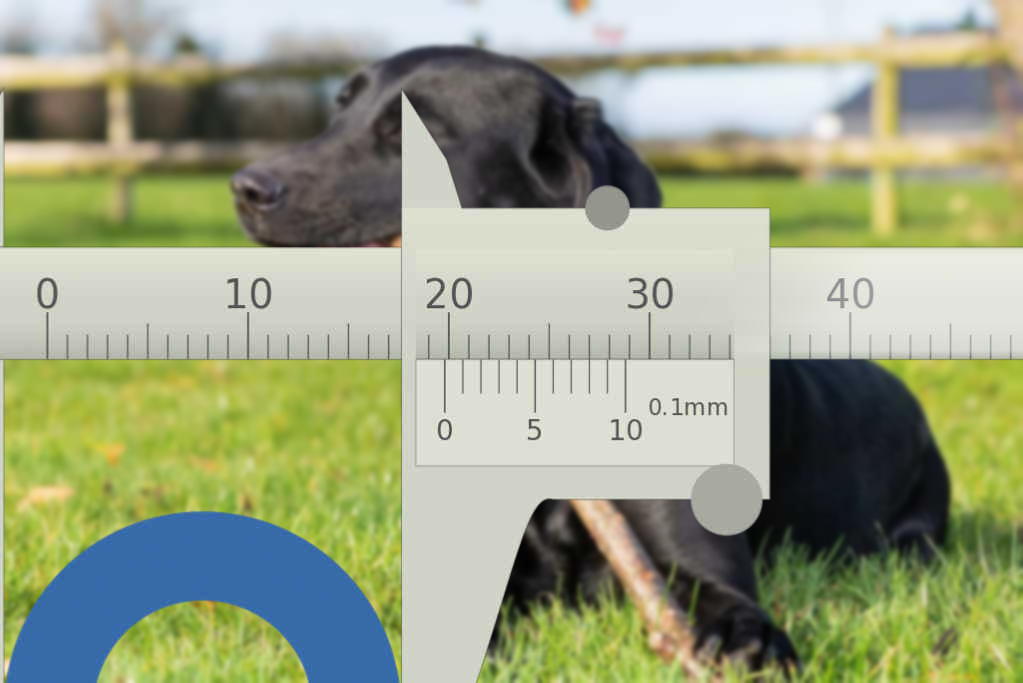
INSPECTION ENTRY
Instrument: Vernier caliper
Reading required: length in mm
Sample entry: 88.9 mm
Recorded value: 19.8 mm
